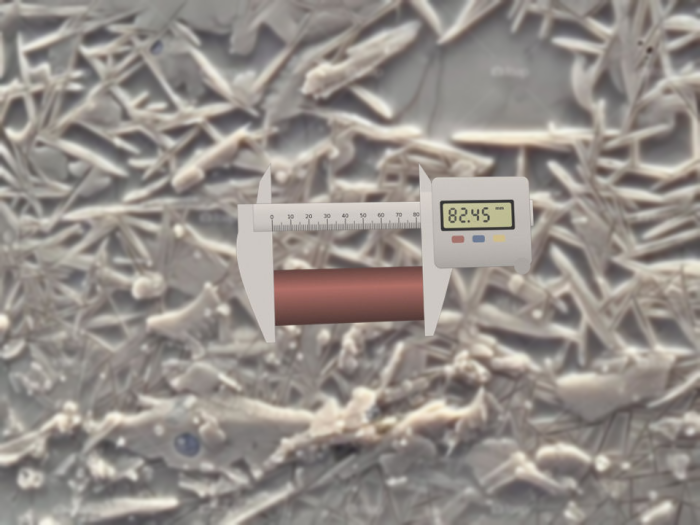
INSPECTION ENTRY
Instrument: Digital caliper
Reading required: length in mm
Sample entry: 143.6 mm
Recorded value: 82.45 mm
